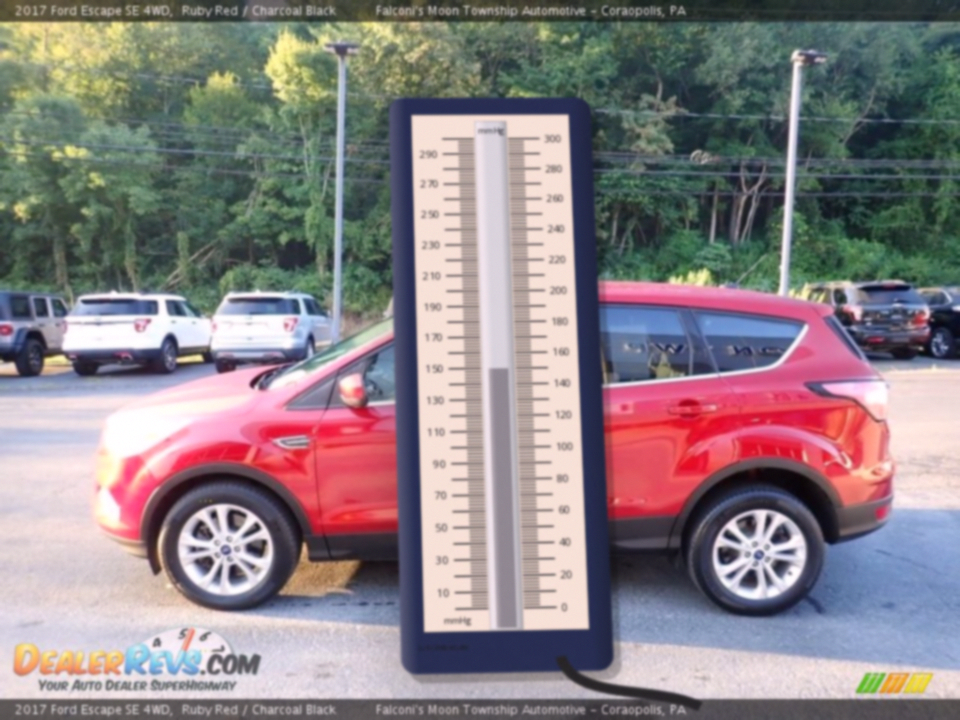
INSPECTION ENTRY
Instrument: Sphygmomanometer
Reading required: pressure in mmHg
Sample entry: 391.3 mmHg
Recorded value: 150 mmHg
